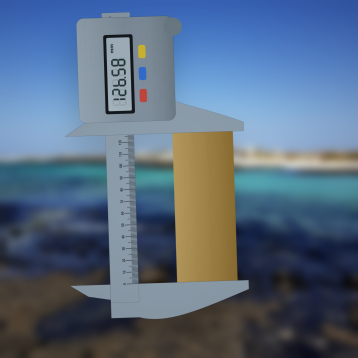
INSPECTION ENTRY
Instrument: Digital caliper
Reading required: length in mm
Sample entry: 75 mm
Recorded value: 126.58 mm
